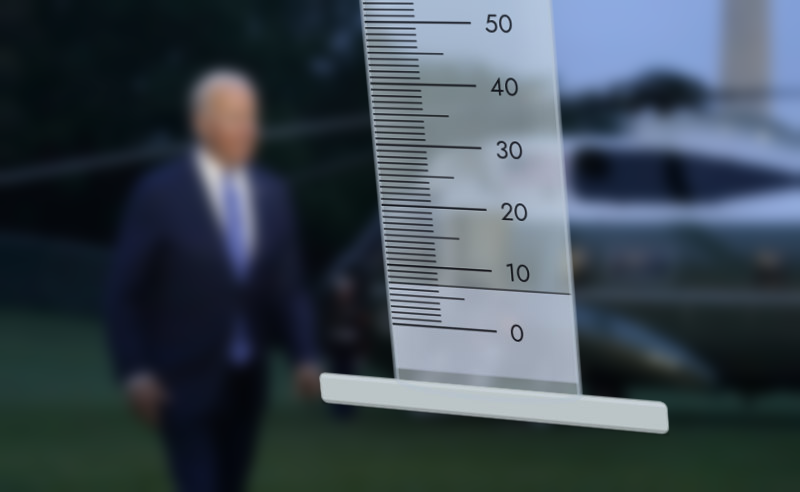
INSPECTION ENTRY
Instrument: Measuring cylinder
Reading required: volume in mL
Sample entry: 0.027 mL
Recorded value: 7 mL
